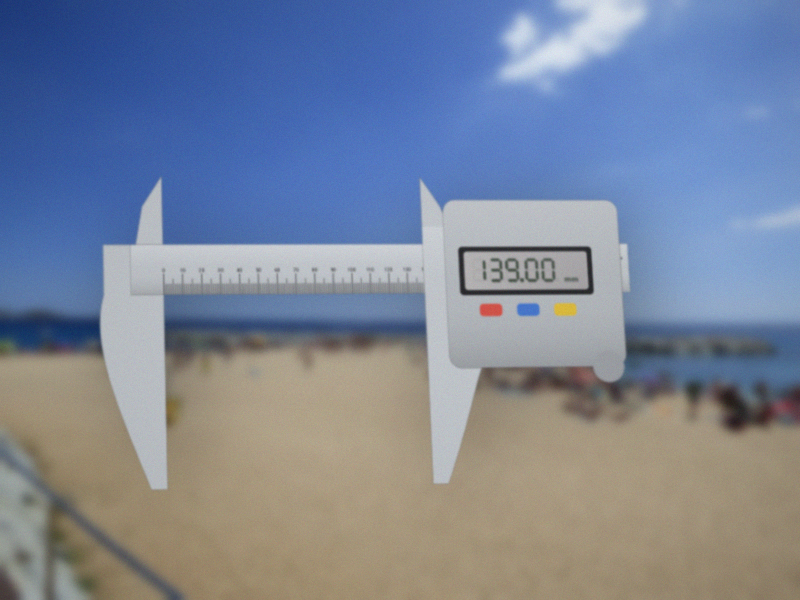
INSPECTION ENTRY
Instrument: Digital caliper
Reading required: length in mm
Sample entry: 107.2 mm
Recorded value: 139.00 mm
